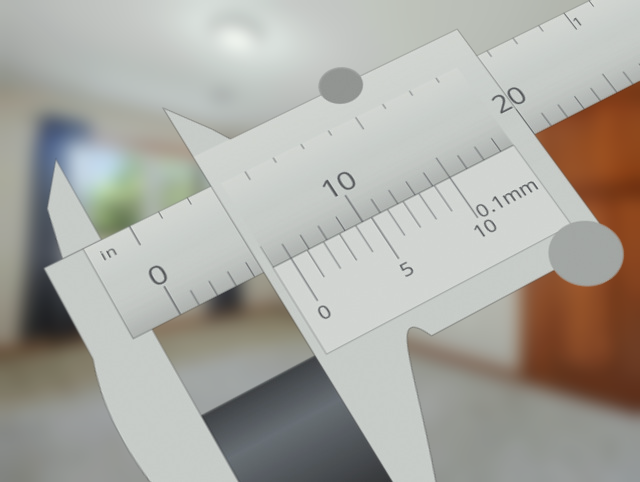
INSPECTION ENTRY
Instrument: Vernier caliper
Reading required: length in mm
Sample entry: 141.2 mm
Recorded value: 6.0 mm
